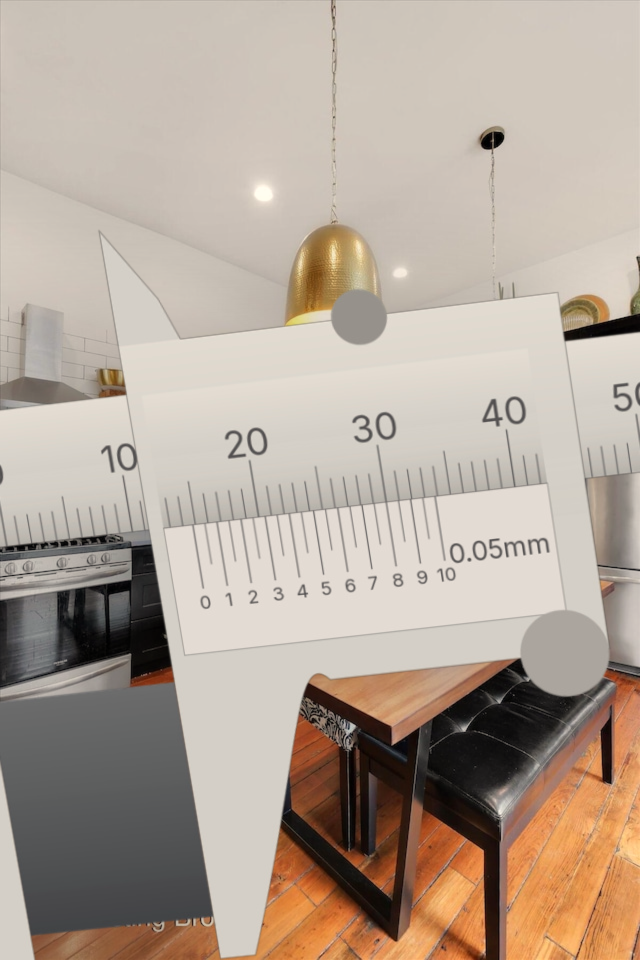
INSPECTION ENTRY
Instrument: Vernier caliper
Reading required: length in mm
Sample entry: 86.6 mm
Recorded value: 14.8 mm
